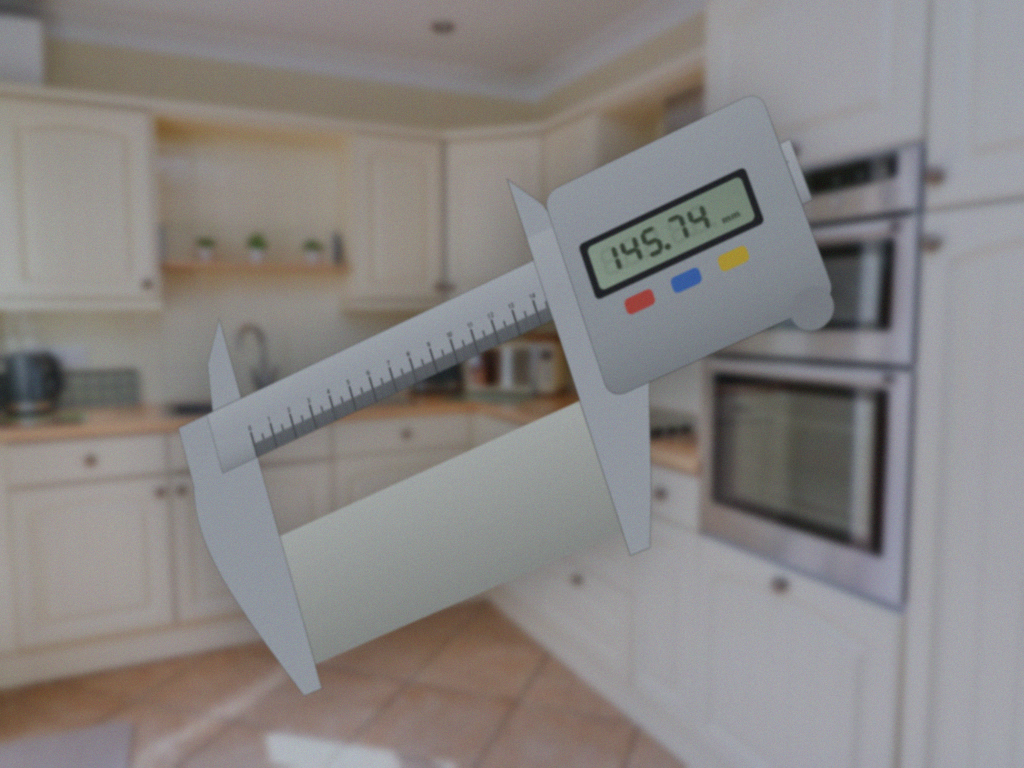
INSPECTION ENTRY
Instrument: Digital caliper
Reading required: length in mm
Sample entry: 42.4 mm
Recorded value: 145.74 mm
